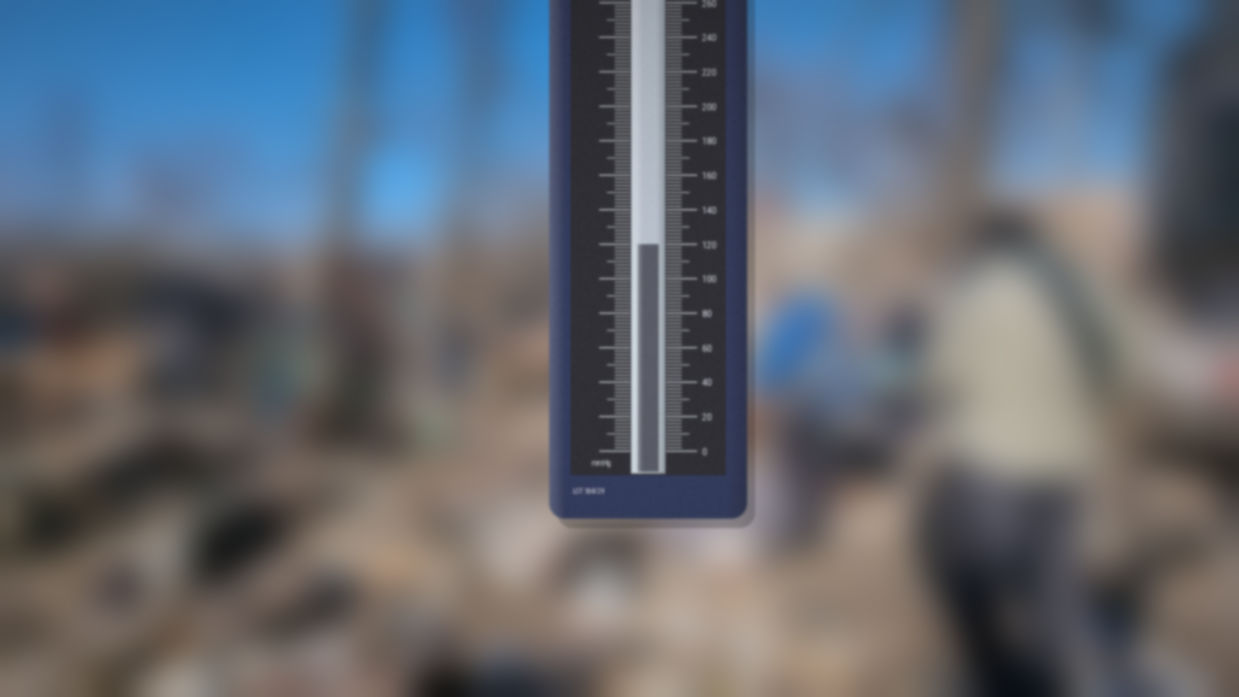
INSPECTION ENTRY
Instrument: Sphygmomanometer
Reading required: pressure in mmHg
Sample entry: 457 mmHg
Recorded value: 120 mmHg
